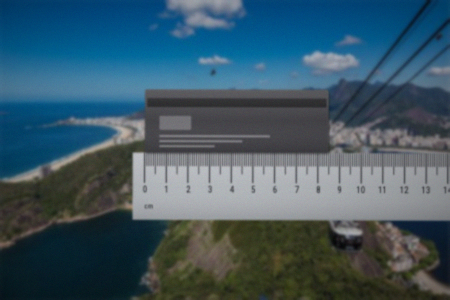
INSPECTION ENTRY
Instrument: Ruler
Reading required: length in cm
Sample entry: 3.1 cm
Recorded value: 8.5 cm
